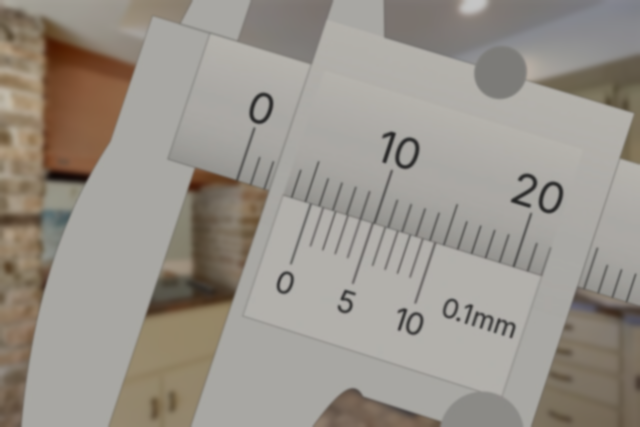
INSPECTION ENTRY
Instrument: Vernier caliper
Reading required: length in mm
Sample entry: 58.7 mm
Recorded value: 5.4 mm
